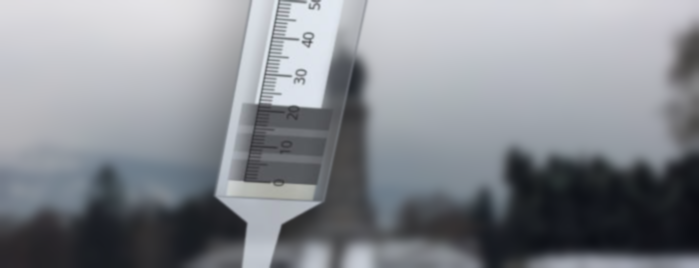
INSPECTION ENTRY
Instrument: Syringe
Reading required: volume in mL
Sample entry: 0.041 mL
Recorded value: 0 mL
